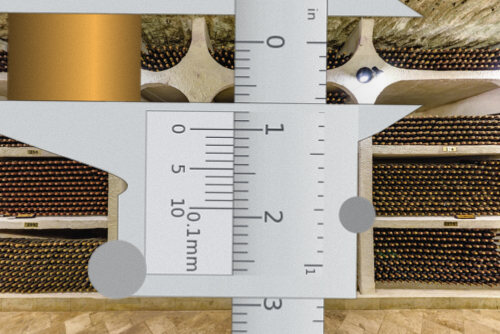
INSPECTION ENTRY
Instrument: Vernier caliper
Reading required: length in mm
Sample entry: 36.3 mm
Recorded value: 10.0 mm
